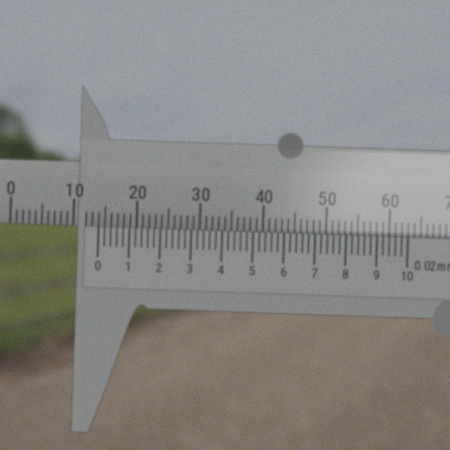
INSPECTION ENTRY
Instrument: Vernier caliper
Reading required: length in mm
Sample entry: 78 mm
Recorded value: 14.0 mm
